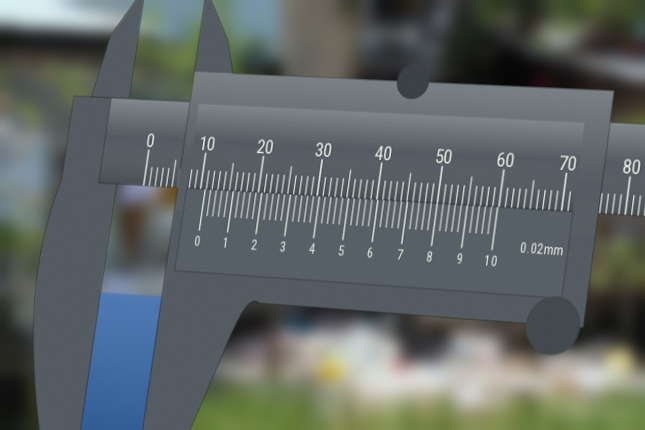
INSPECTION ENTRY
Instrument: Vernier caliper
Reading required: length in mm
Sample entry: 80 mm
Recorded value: 10.8 mm
